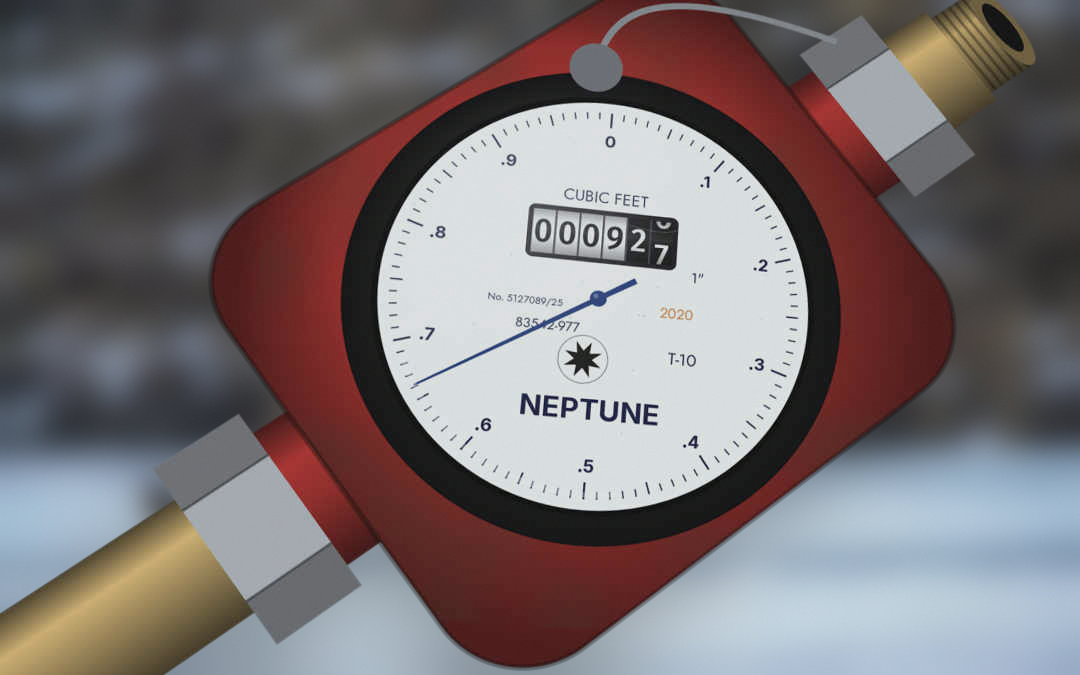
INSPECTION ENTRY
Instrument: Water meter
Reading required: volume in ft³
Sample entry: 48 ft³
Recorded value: 926.66 ft³
